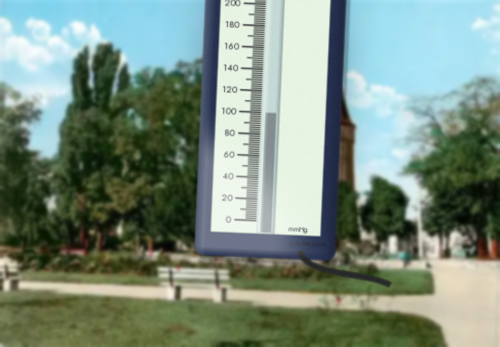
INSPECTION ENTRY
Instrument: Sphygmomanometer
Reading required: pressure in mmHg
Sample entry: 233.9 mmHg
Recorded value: 100 mmHg
